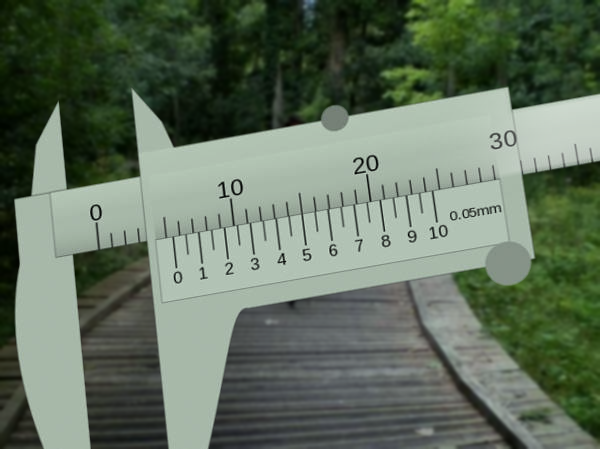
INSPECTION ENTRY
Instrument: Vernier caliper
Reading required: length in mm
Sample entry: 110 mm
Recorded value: 5.5 mm
